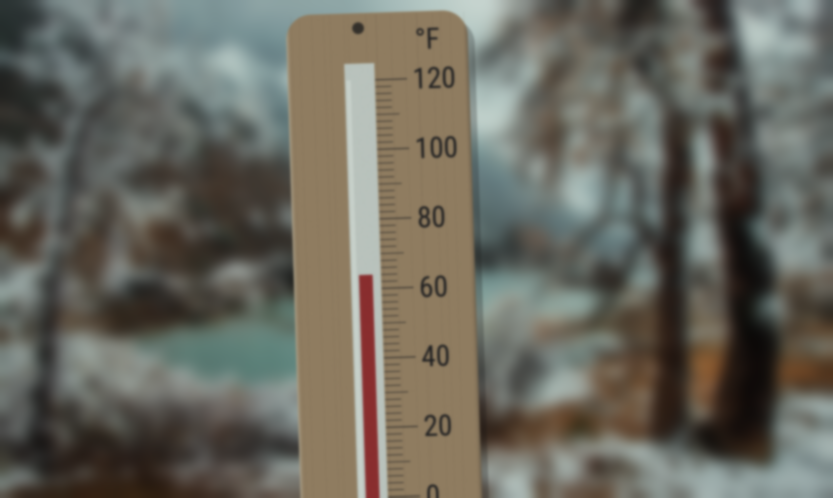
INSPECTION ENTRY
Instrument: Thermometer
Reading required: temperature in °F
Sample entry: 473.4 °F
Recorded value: 64 °F
